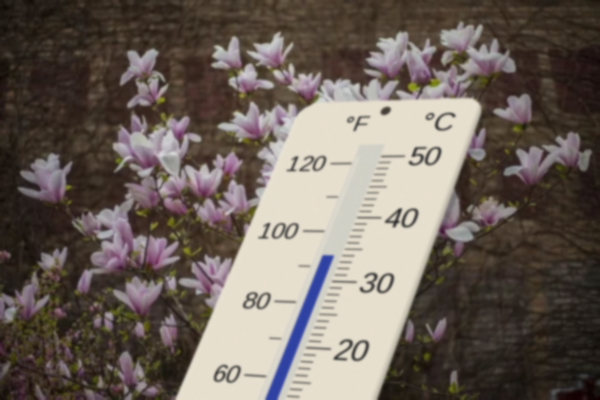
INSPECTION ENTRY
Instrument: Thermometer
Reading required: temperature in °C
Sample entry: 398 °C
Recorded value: 34 °C
